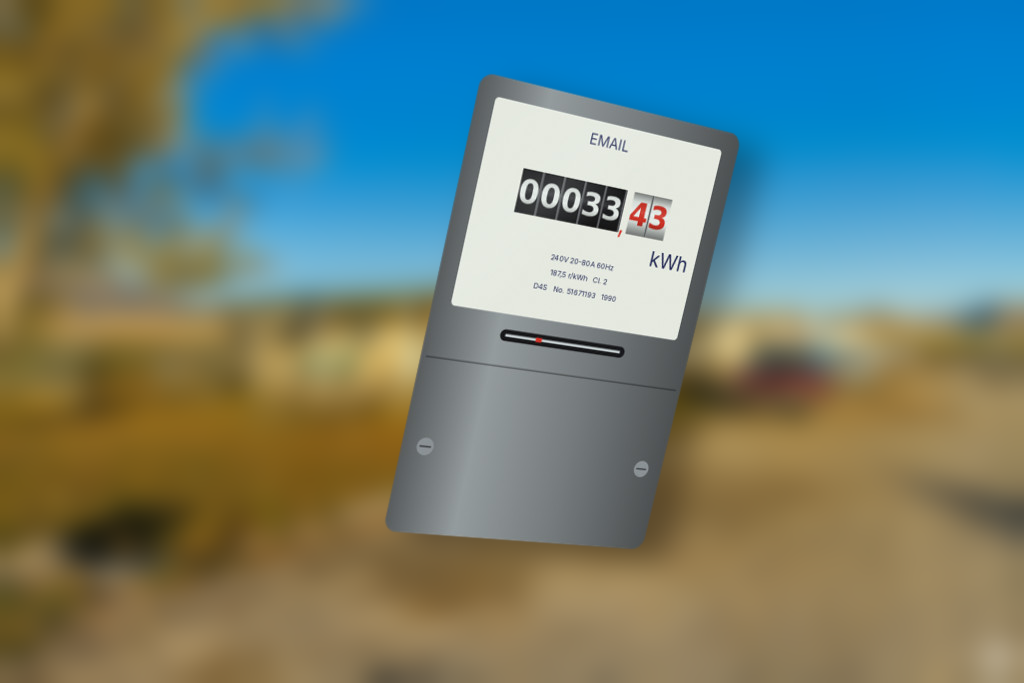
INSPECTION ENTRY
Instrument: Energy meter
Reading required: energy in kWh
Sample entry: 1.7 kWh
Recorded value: 33.43 kWh
